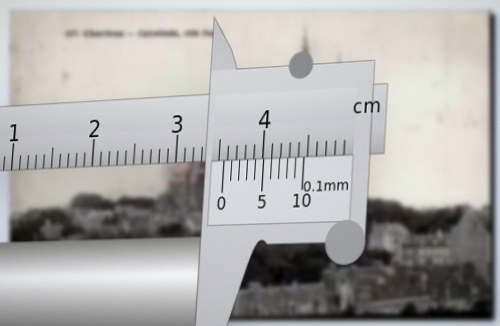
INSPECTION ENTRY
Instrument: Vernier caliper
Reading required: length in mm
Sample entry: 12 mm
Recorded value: 35.6 mm
